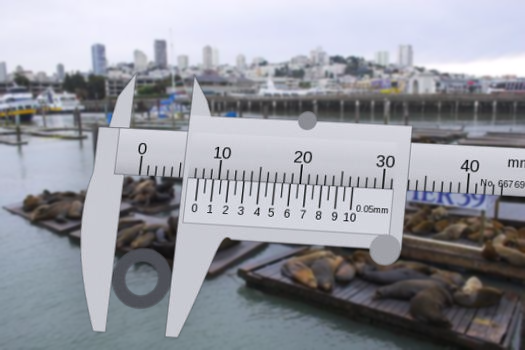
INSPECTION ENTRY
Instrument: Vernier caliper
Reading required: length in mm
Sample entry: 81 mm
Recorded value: 7.4 mm
